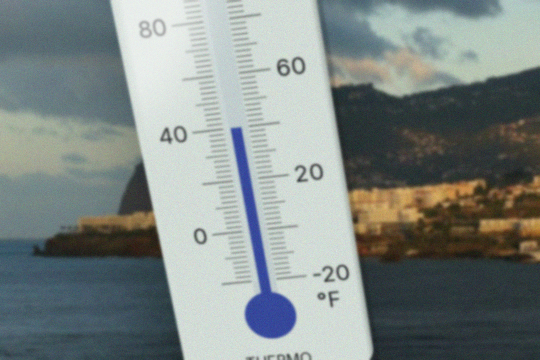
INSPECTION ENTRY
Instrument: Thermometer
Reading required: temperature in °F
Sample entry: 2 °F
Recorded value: 40 °F
